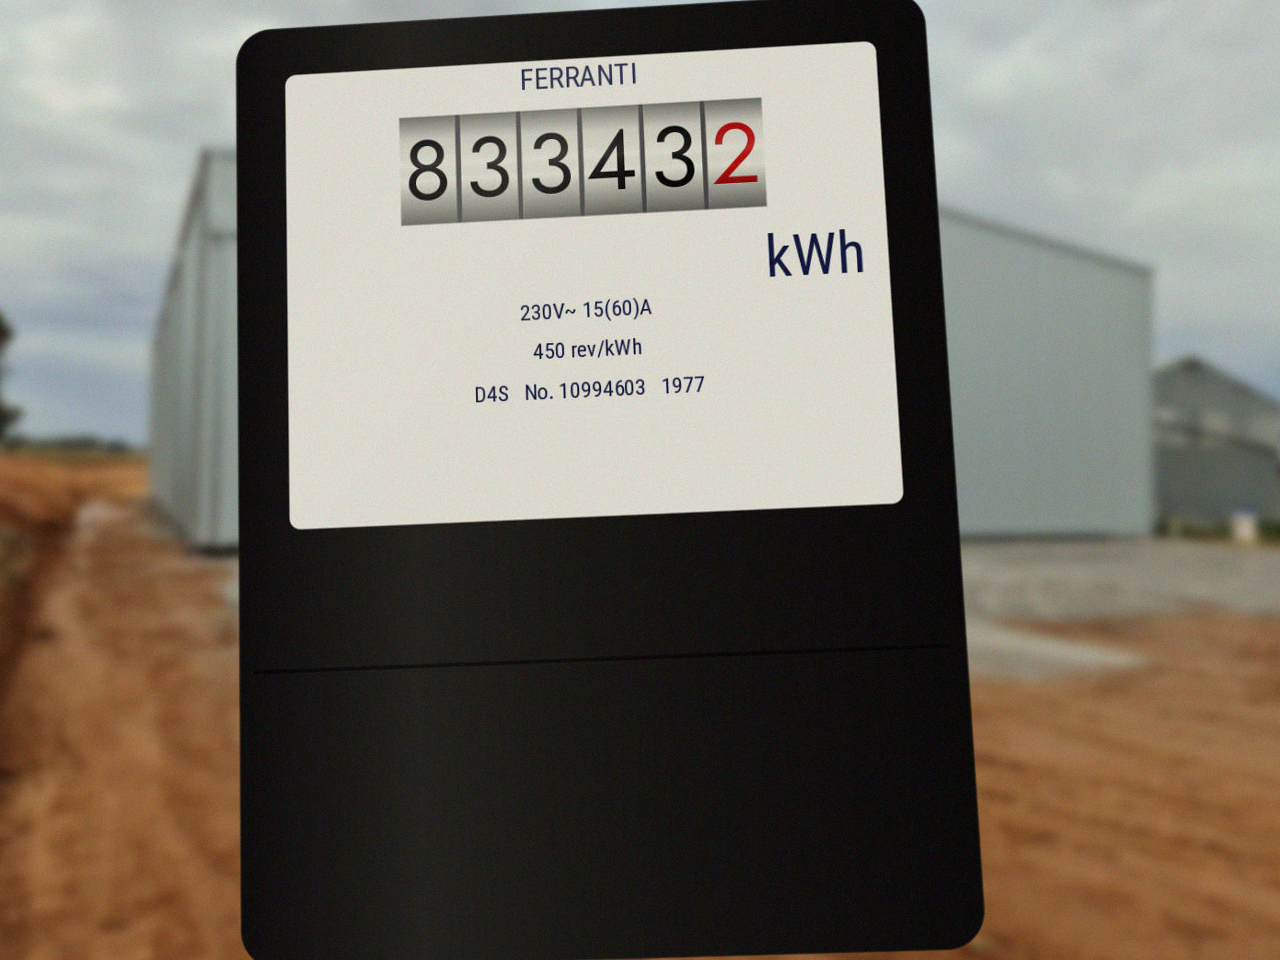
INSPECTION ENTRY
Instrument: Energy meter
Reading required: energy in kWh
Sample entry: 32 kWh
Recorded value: 83343.2 kWh
